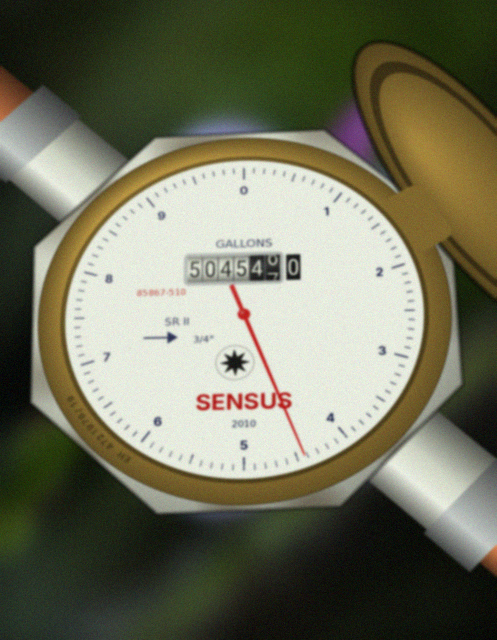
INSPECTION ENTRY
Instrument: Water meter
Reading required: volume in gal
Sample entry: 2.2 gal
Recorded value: 5045464.4 gal
